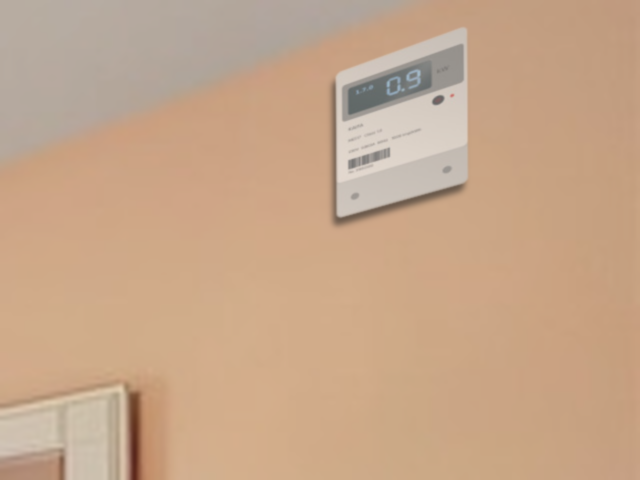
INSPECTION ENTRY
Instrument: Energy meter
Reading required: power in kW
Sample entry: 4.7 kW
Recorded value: 0.9 kW
